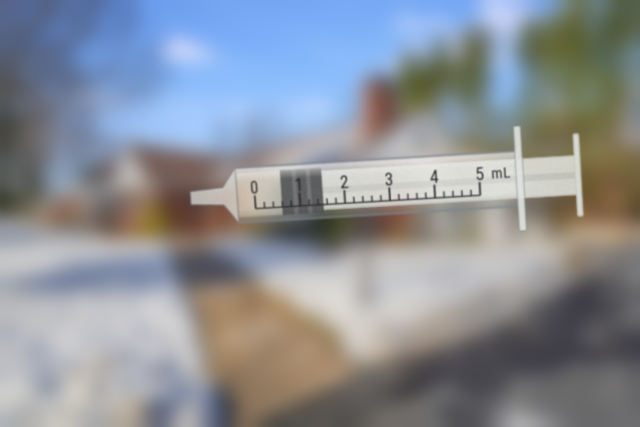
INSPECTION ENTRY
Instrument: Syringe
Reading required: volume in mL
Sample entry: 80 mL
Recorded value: 0.6 mL
